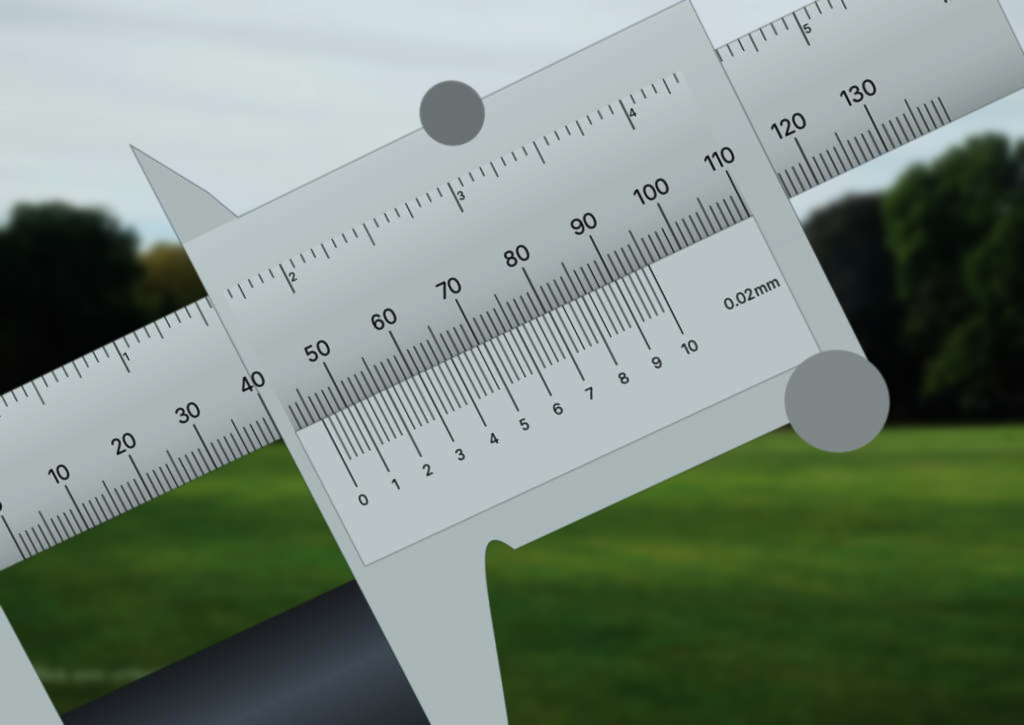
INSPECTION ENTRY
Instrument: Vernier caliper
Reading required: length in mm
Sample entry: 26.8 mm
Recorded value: 46.2 mm
